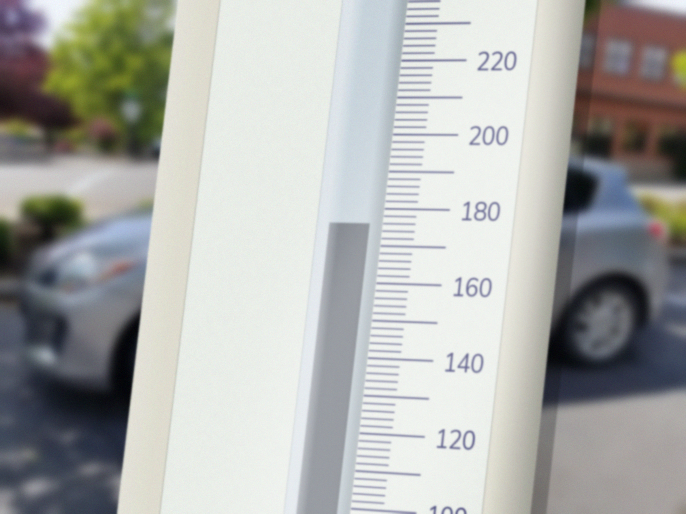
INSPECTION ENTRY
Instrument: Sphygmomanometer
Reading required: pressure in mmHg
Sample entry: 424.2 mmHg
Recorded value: 176 mmHg
